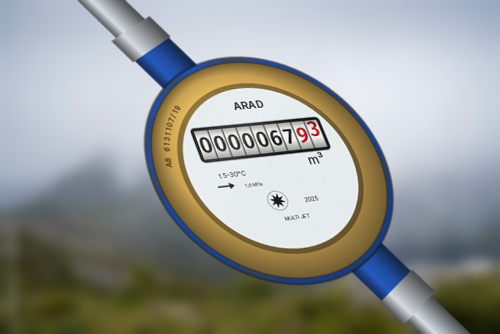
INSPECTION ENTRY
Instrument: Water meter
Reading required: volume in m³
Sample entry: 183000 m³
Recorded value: 67.93 m³
